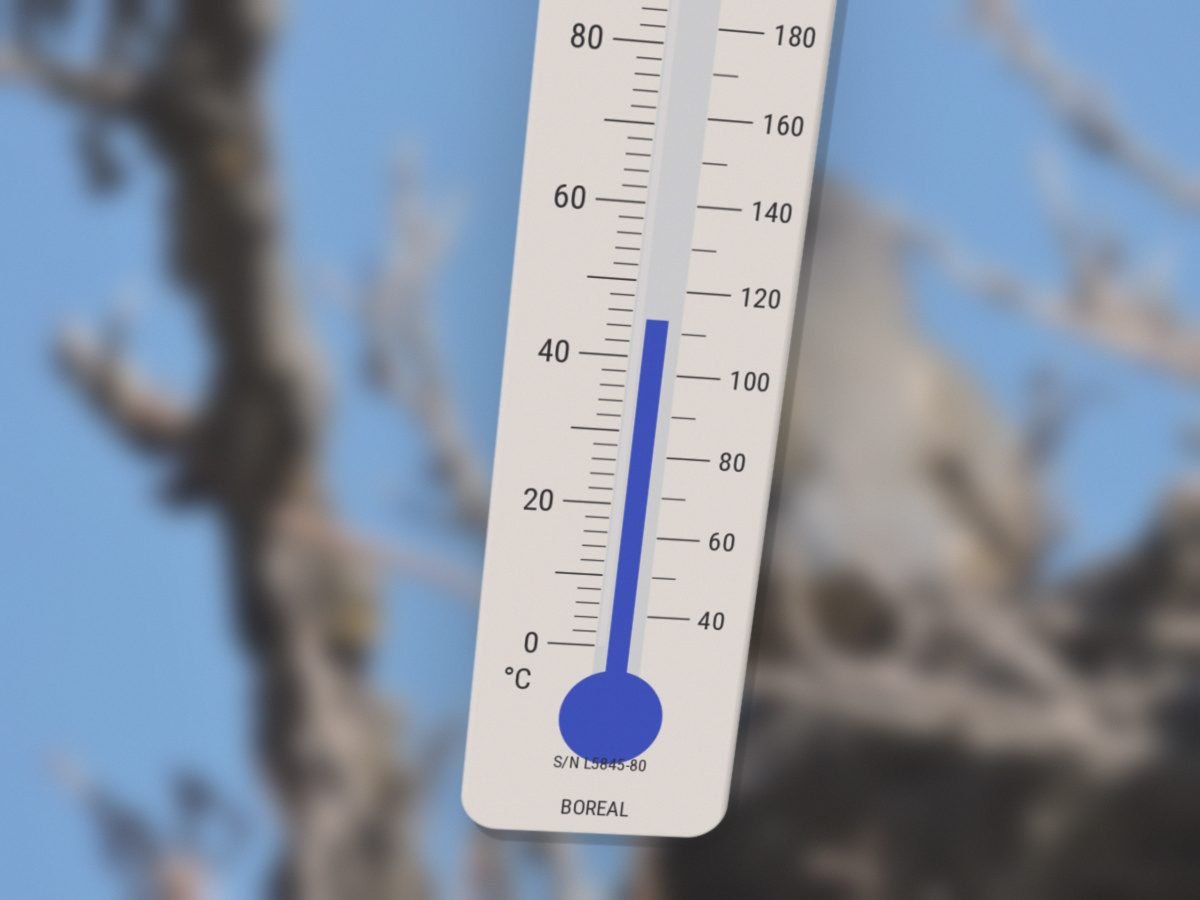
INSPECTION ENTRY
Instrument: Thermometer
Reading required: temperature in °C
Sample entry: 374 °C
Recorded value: 45 °C
